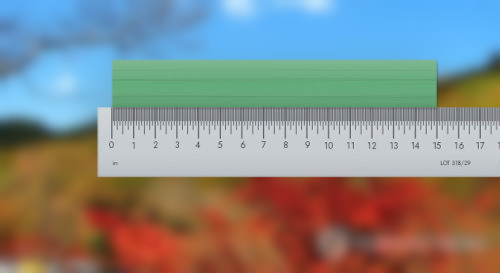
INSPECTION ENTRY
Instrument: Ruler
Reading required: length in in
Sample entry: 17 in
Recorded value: 15 in
